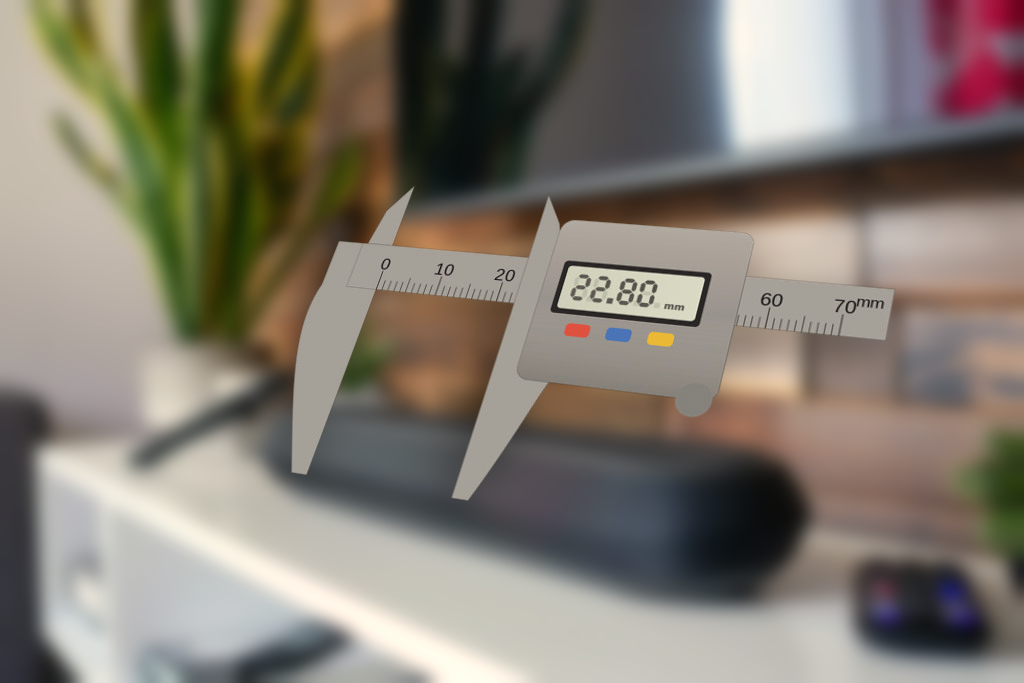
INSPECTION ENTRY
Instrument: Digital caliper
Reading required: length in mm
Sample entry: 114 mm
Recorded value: 22.80 mm
